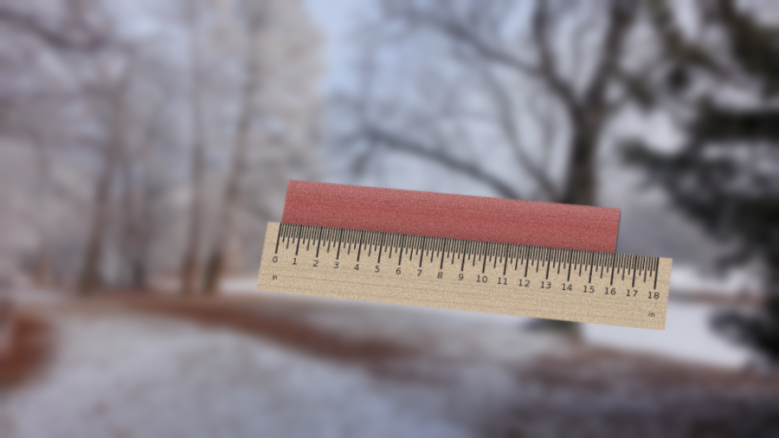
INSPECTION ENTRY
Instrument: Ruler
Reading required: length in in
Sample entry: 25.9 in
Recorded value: 16 in
